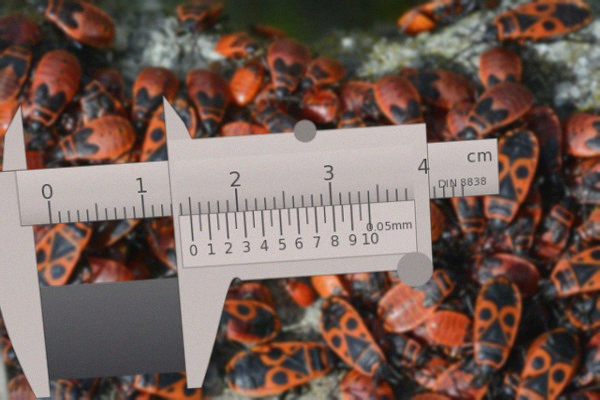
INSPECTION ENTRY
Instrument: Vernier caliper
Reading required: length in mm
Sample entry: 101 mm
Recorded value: 15.0 mm
